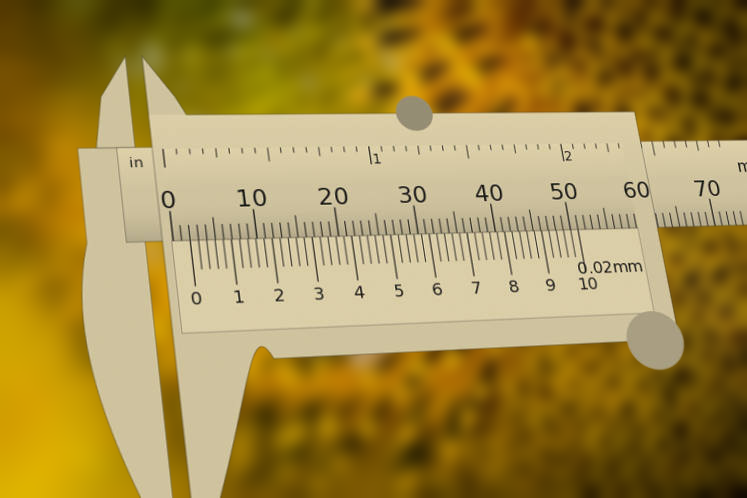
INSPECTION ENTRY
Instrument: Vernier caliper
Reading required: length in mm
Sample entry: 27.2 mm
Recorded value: 2.0 mm
